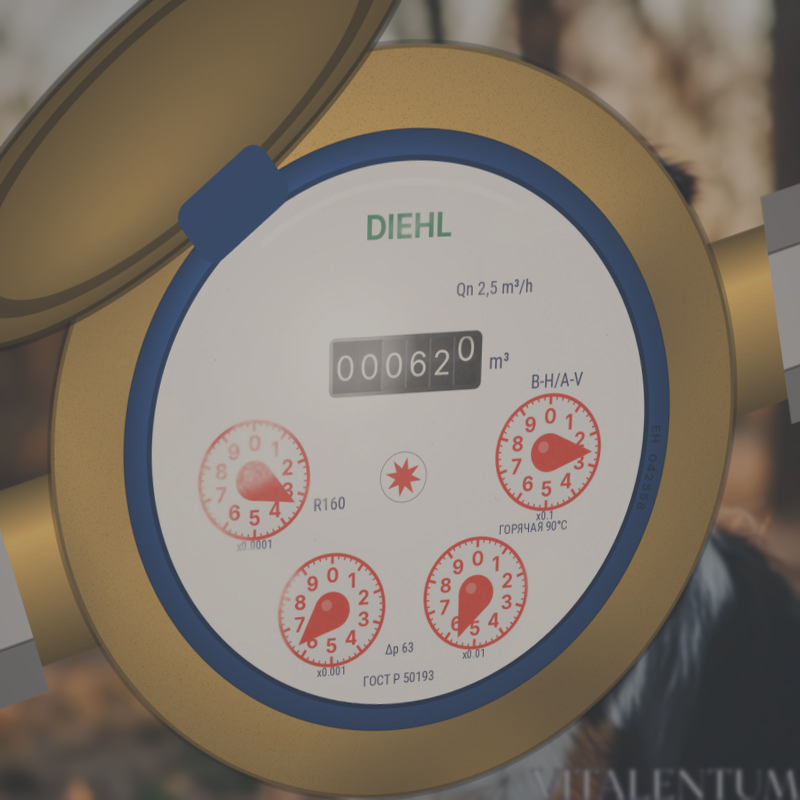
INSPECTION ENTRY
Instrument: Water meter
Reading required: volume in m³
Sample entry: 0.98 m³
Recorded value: 620.2563 m³
